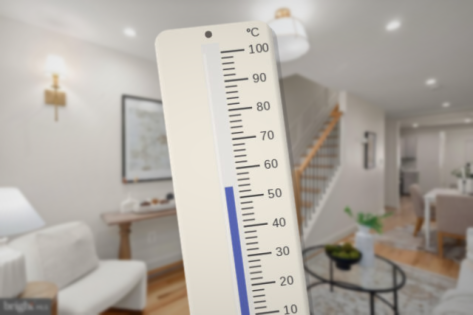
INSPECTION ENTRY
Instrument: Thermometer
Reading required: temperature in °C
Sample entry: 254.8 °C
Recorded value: 54 °C
